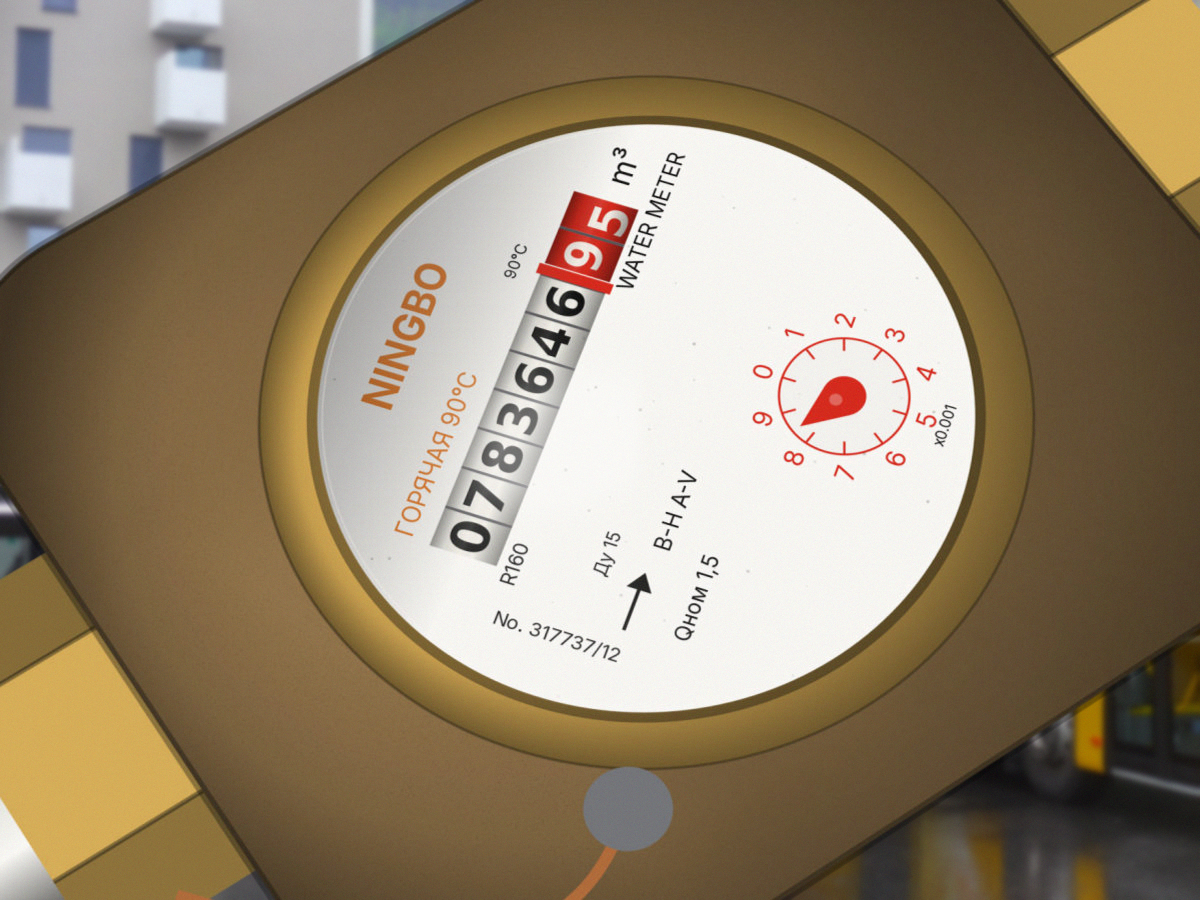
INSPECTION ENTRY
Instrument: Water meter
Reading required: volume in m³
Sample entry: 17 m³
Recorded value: 783646.948 m³
